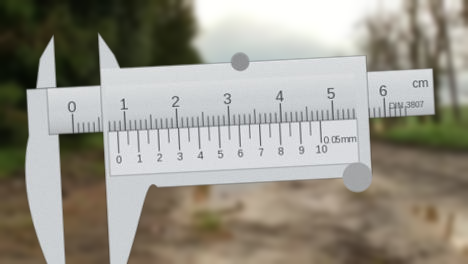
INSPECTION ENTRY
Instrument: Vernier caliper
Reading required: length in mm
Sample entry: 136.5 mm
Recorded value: 8.5 mm
